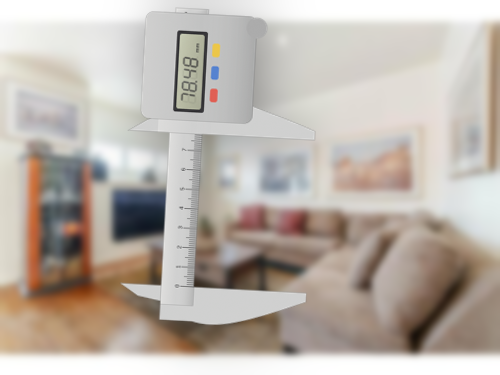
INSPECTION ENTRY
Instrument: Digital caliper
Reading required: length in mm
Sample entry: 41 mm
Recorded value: 78.48 mm
